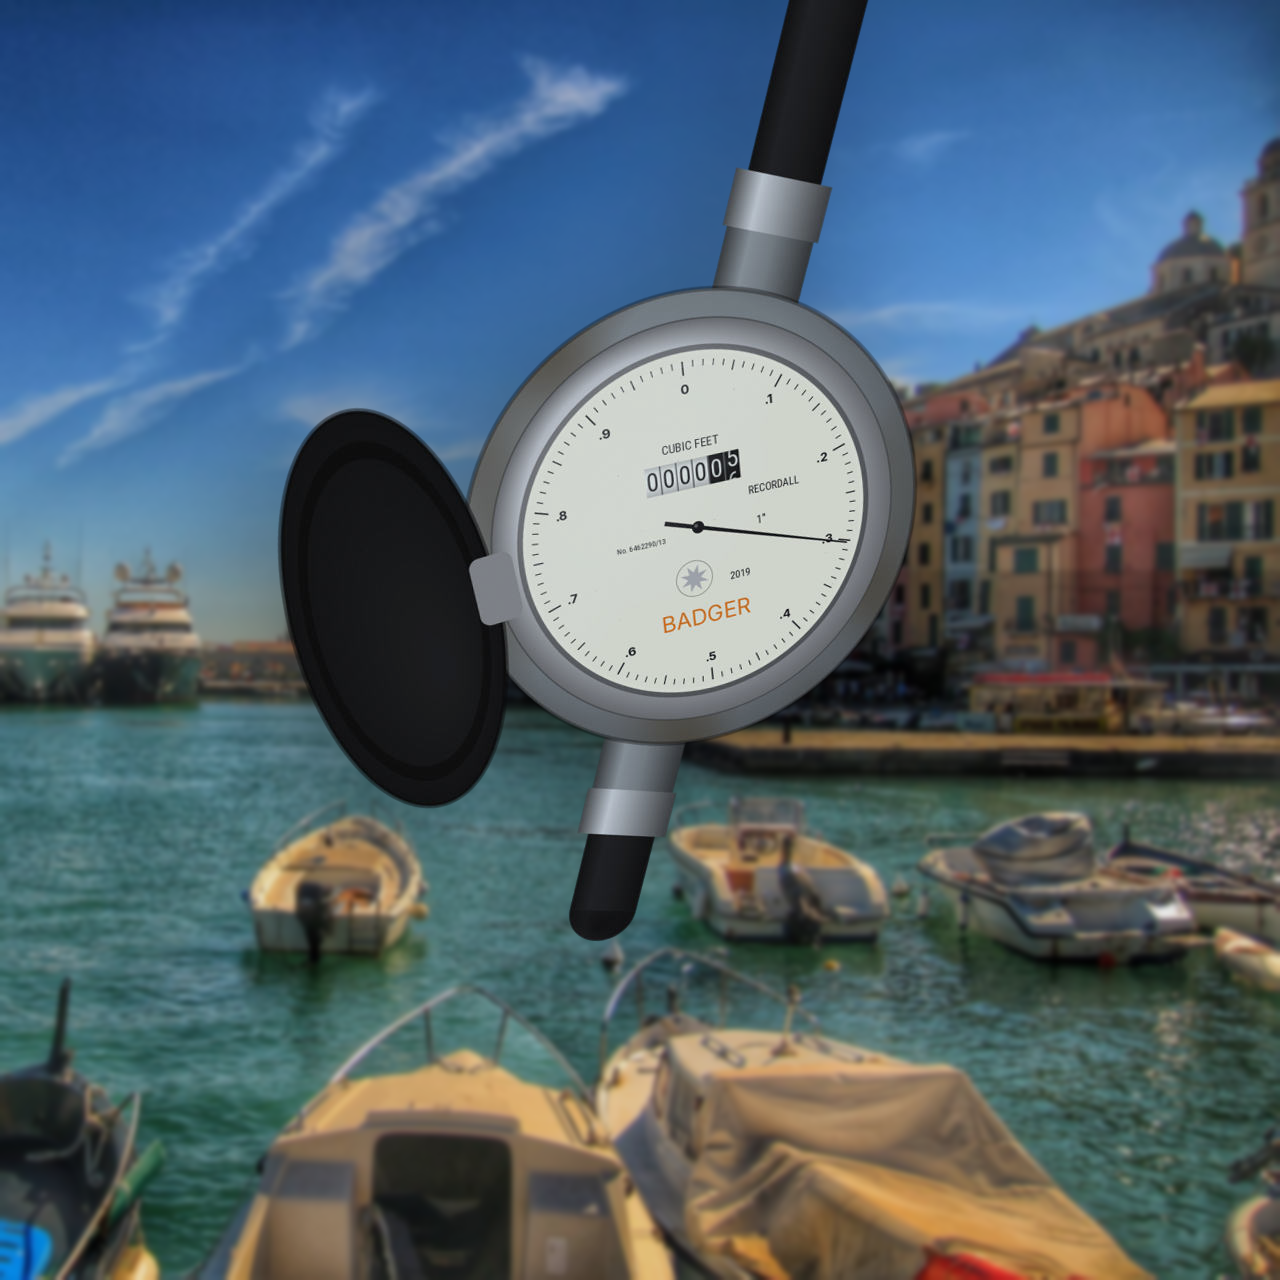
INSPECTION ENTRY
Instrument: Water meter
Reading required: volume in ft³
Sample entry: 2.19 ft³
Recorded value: 5.30 ft³
